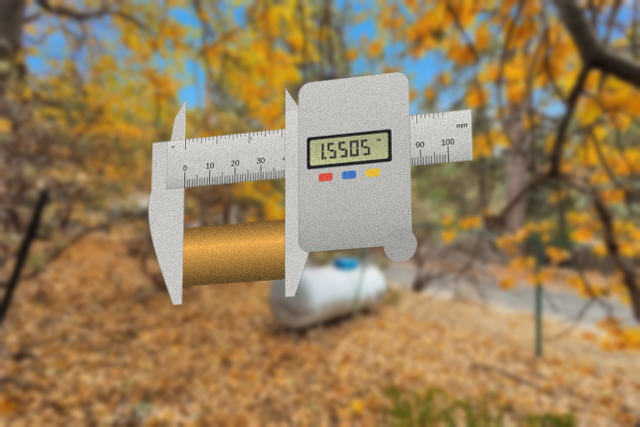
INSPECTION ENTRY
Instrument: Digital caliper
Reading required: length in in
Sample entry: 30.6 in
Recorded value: 1.5505 in
